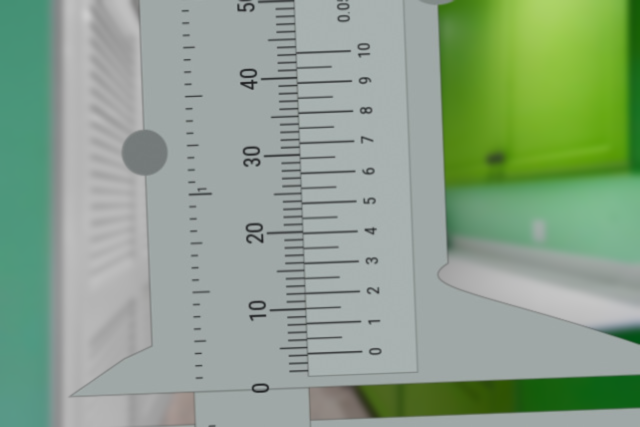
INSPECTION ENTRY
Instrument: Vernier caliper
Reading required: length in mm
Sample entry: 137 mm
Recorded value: 4.2 mm
